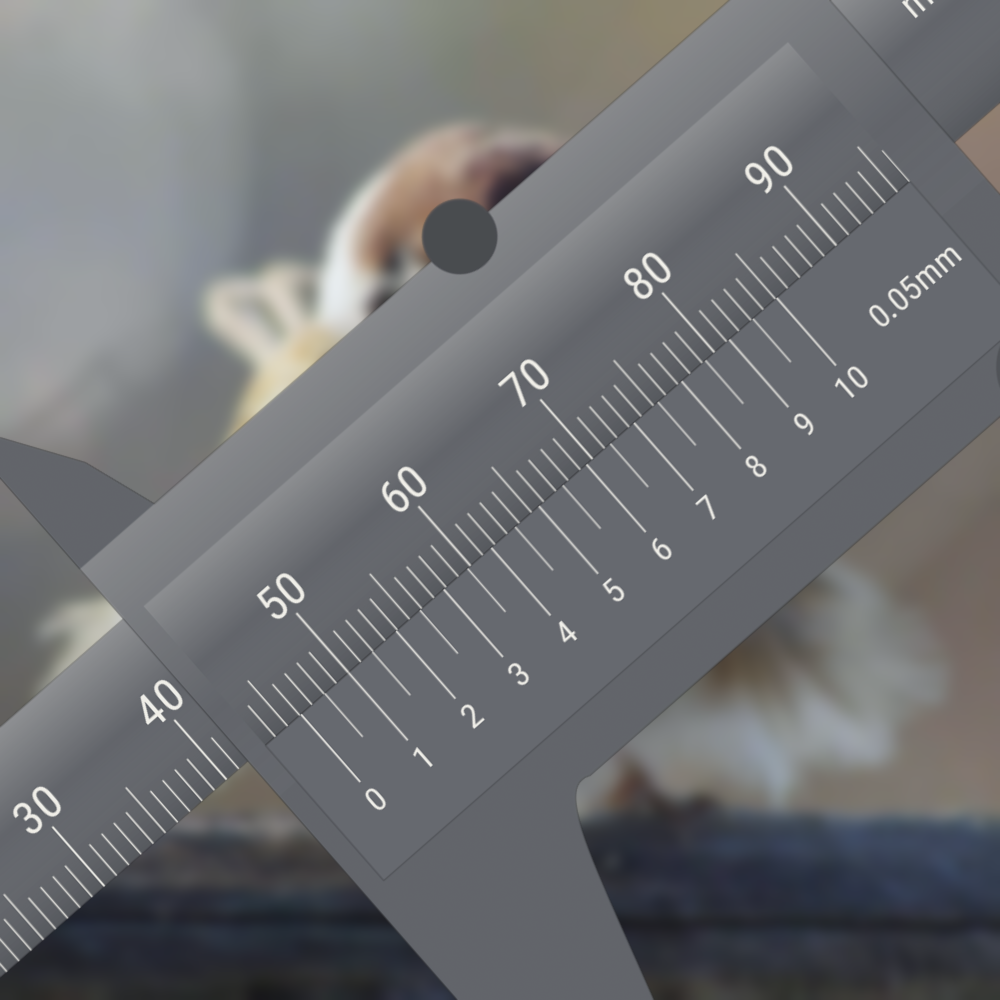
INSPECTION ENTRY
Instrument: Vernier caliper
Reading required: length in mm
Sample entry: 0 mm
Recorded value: 46.1 mm
